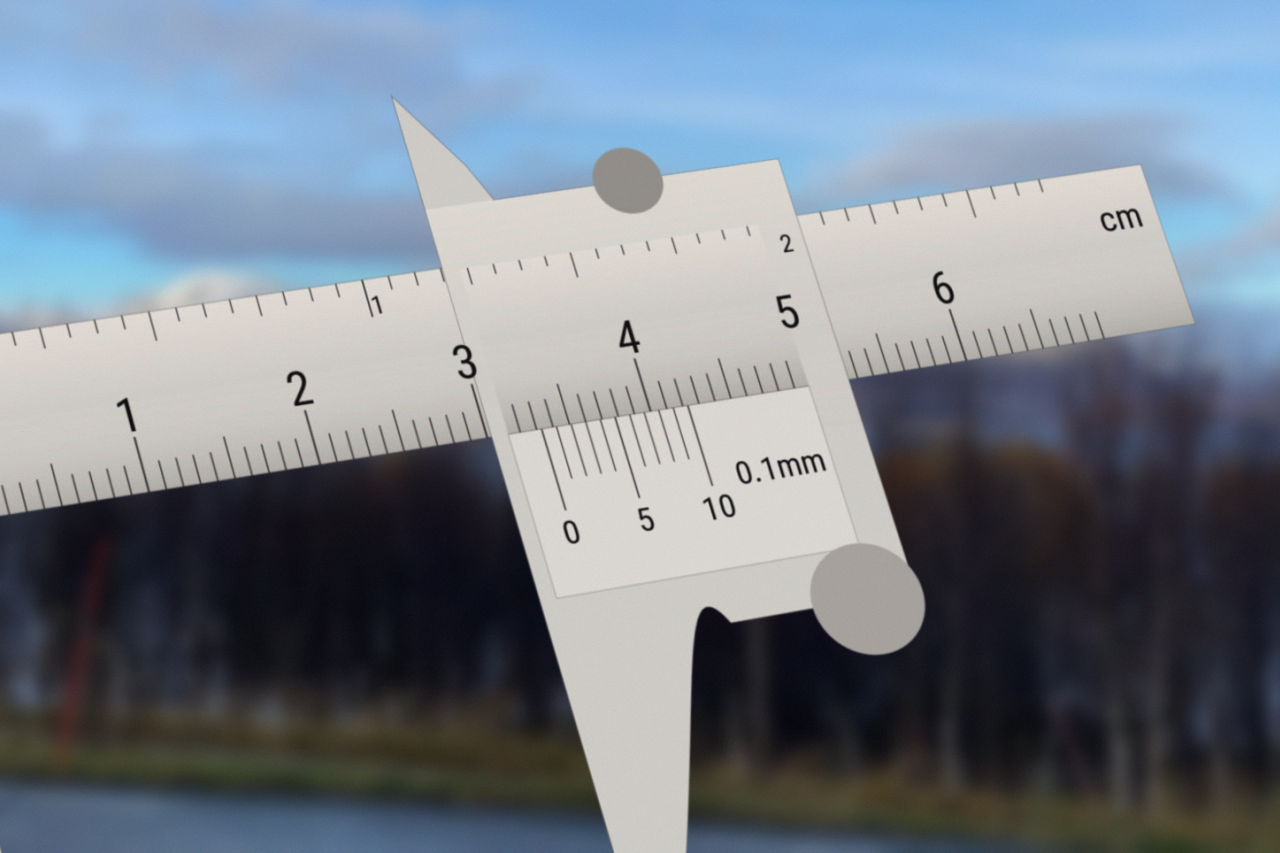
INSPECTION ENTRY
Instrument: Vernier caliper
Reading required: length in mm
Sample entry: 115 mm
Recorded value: 33.3 mm
